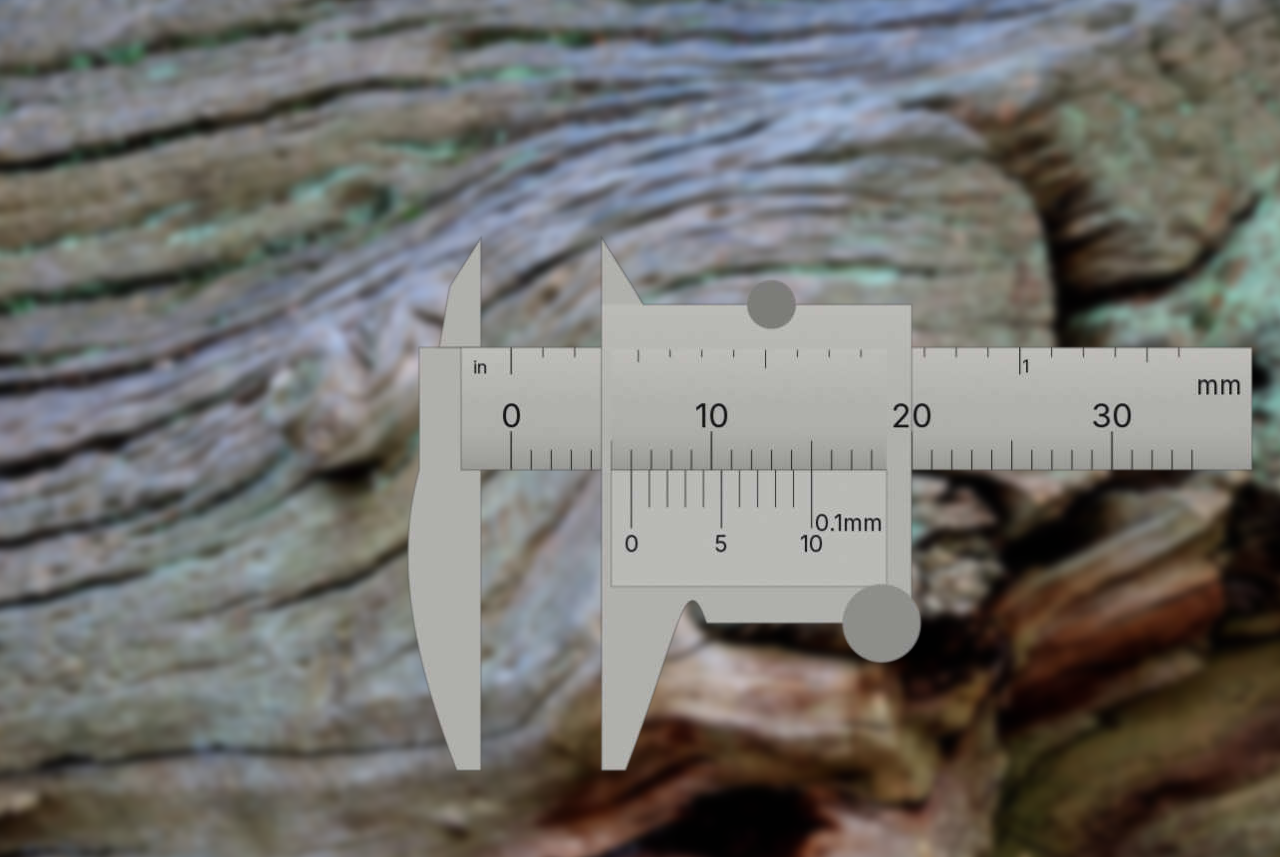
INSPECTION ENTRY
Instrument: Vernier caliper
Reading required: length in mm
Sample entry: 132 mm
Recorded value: 6.0 mm
